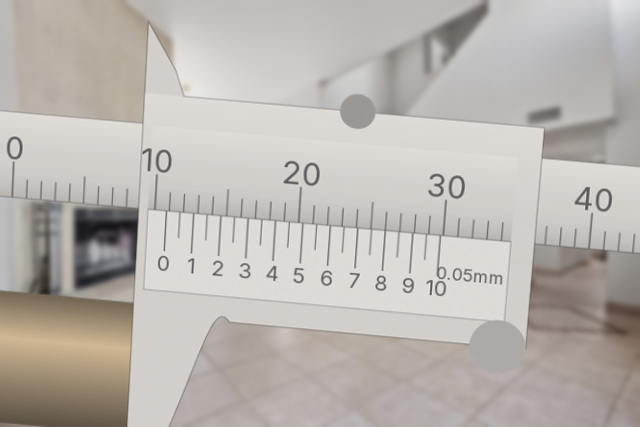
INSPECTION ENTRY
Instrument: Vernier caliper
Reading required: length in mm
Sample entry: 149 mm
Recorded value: 10.8 mm
